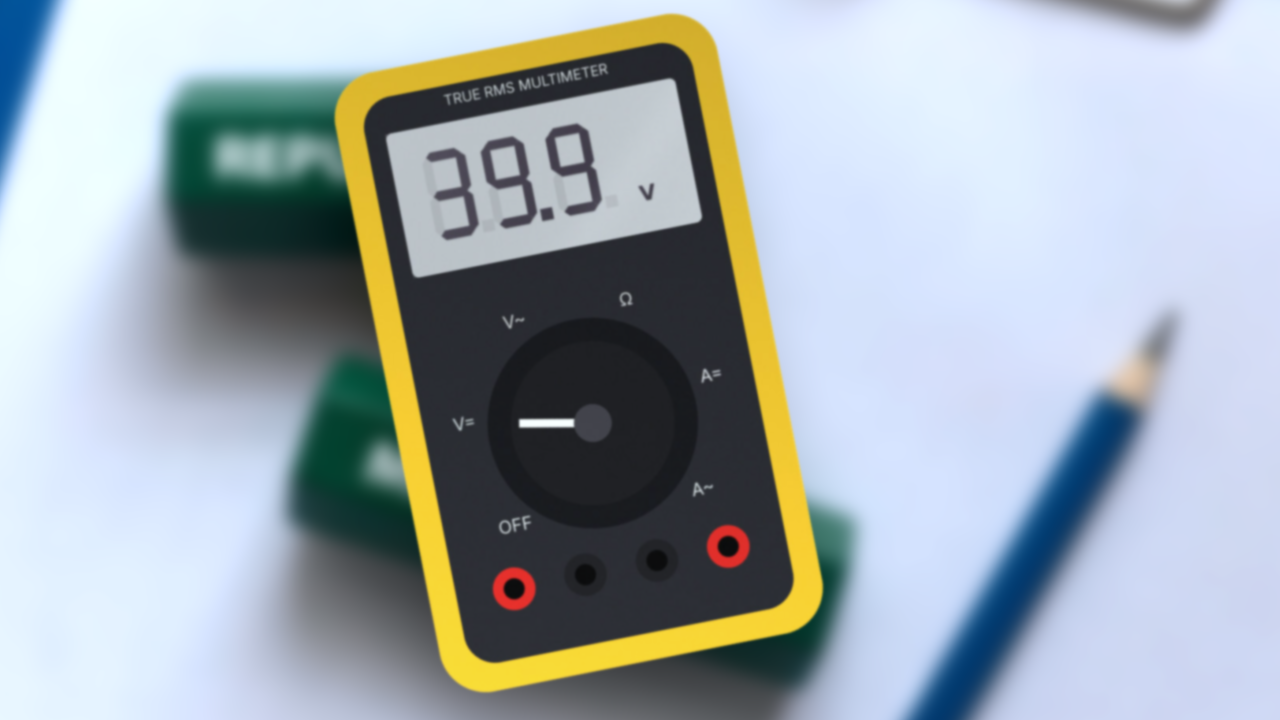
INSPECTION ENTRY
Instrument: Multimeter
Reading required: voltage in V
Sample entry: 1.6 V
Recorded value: 39.9 V
